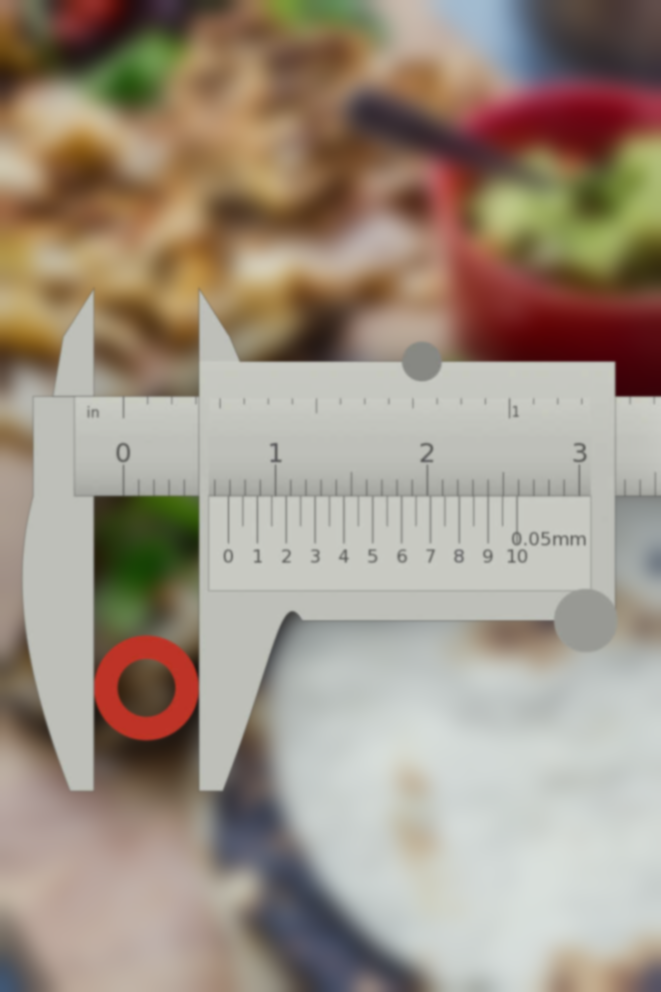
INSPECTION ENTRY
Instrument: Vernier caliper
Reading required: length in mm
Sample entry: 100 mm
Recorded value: 6.9 mm
